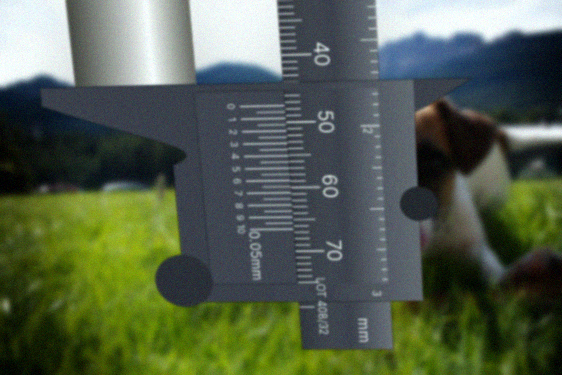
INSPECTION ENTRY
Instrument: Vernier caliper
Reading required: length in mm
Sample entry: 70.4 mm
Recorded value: 47.5 mm
